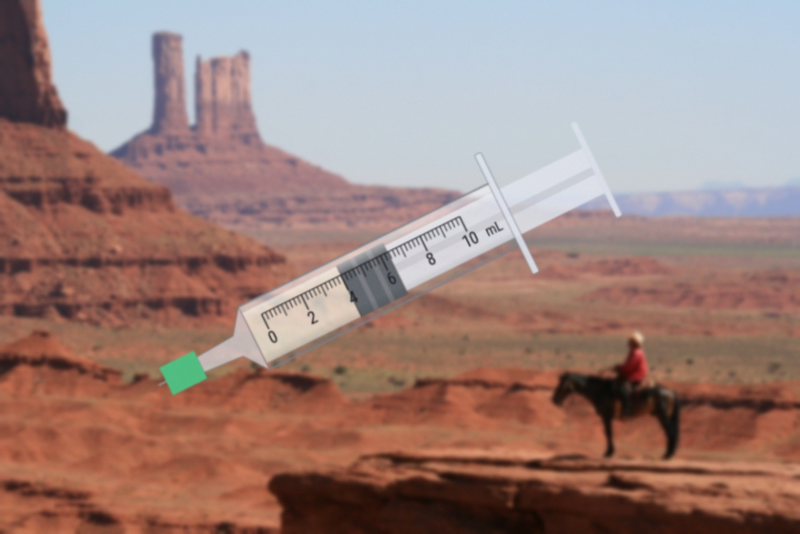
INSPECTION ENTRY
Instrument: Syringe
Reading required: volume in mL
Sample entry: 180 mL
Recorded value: 4 mL
